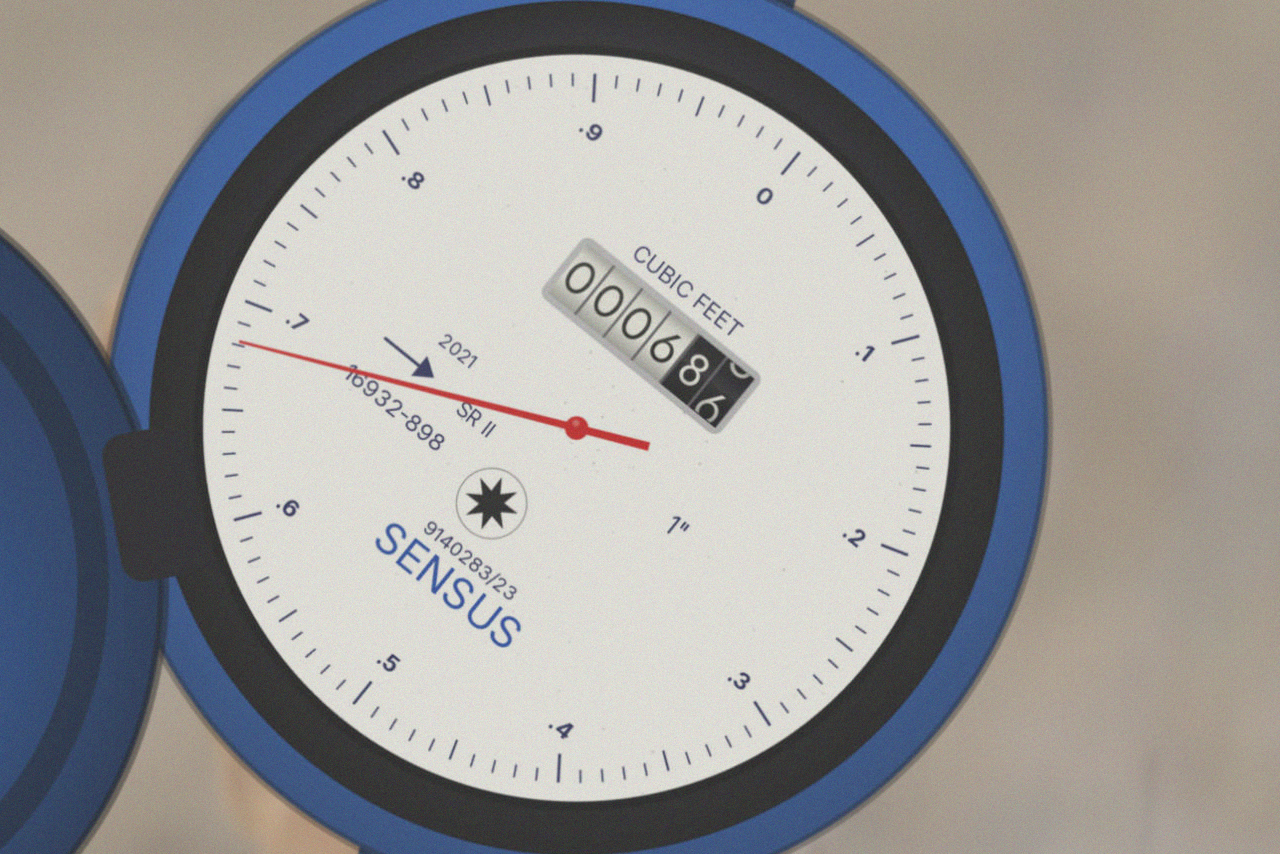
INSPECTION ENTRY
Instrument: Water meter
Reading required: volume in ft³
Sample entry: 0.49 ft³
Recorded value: 685.68 ft³
